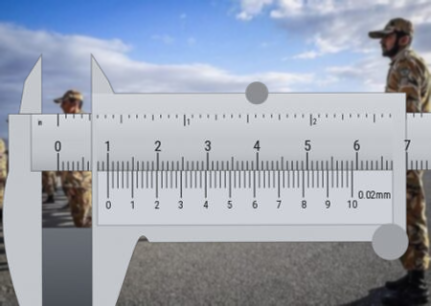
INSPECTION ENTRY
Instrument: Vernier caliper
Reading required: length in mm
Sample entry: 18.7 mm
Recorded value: 10.0 mm
